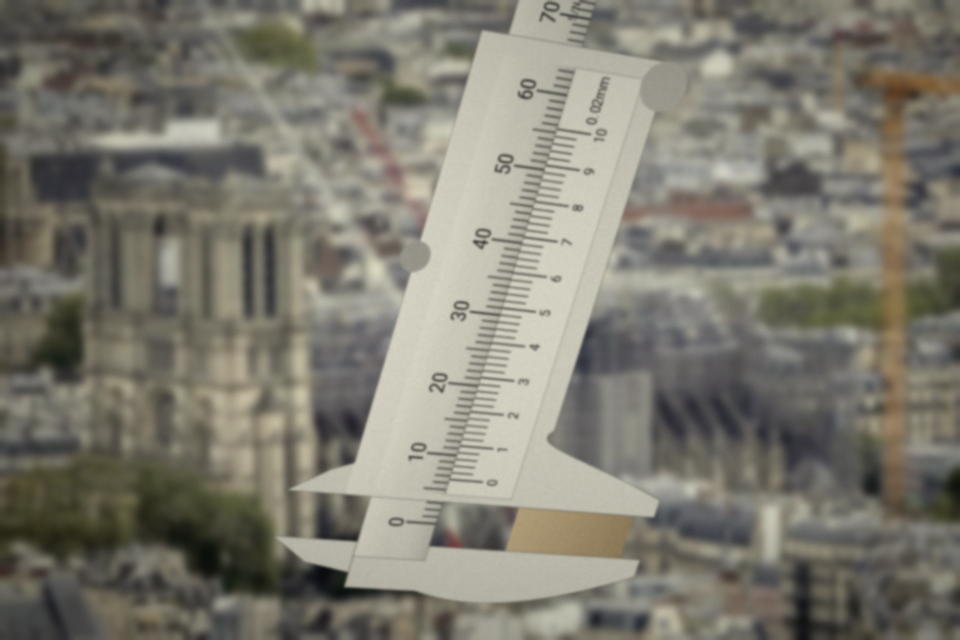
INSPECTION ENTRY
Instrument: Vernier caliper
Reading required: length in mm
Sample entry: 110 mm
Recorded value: 6.5 mm
